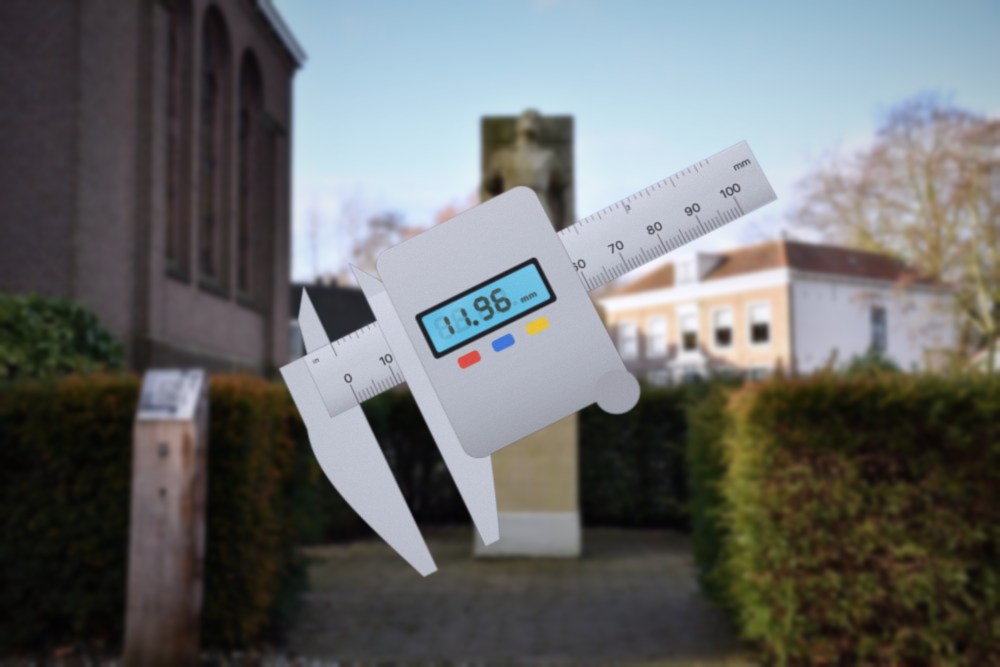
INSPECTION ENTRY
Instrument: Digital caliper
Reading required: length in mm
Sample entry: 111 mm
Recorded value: 11.96 mm
